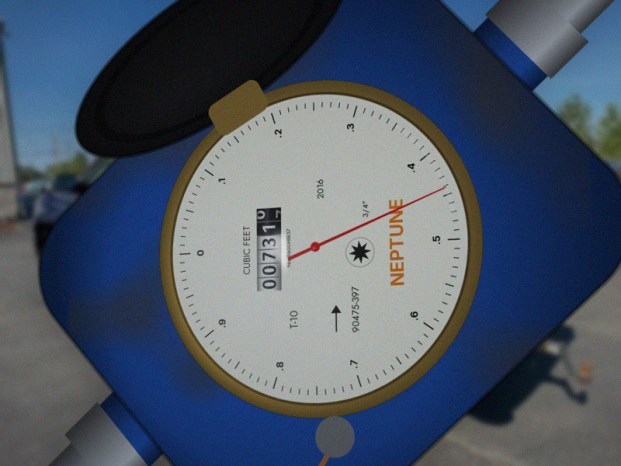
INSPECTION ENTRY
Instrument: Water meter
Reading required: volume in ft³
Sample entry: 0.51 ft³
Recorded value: 7316.44 ft³
